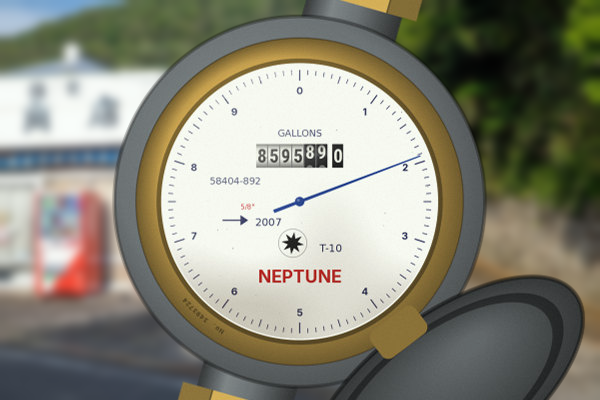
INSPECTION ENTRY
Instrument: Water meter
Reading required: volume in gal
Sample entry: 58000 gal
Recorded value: 8595891.9 gal
